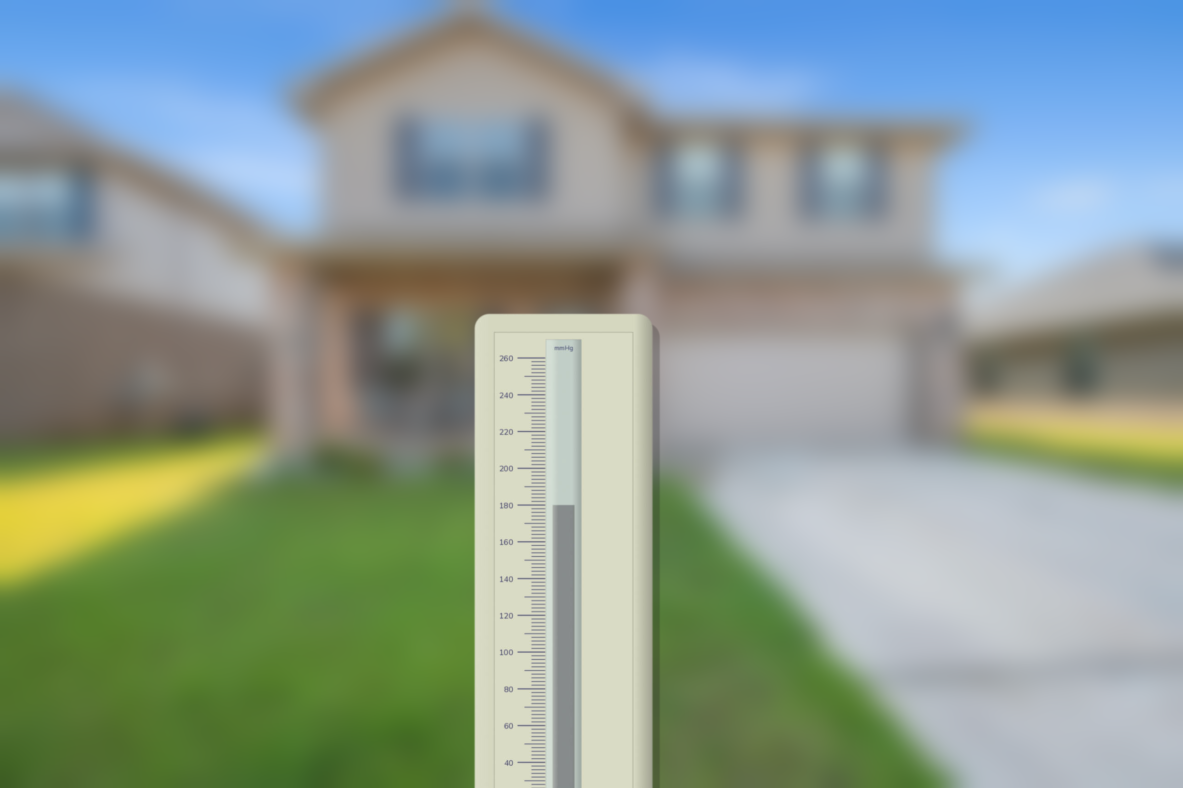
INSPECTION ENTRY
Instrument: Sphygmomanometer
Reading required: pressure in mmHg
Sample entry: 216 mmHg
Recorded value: 180 mmHg
